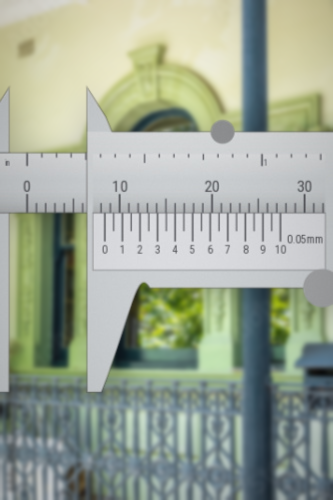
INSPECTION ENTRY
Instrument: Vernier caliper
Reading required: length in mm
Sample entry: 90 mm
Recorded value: 8.4 mm
